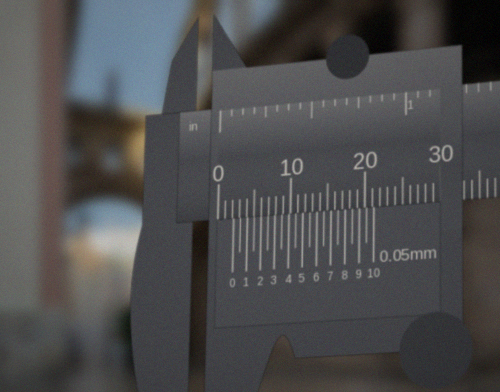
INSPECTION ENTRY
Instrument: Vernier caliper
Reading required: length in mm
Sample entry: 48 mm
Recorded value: 2.2 mm
